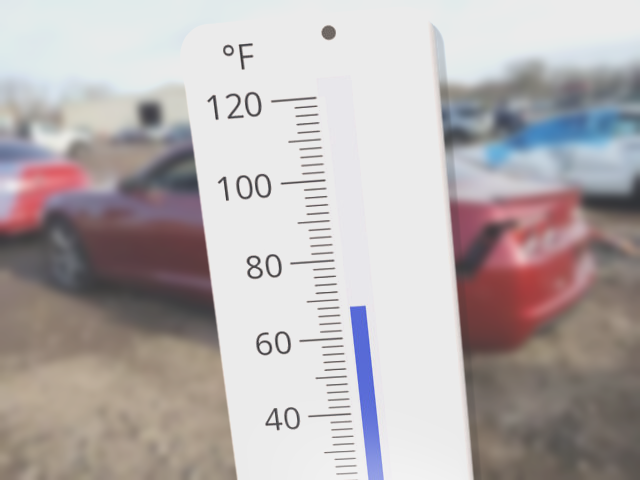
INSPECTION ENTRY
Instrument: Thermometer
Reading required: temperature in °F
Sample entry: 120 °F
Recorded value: 68 °F
